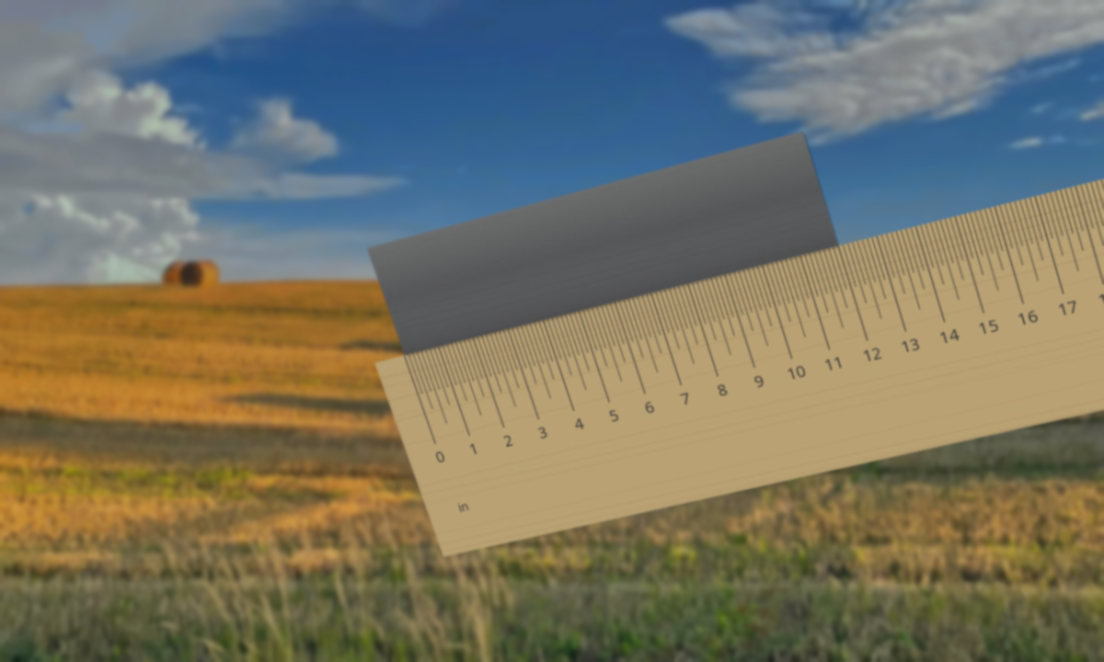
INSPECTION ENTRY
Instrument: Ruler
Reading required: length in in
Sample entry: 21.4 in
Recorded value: 12 in
